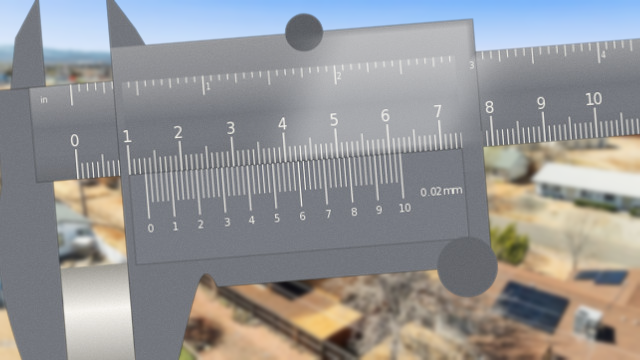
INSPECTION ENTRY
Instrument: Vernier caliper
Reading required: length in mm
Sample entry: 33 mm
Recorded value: 13.0 mm
